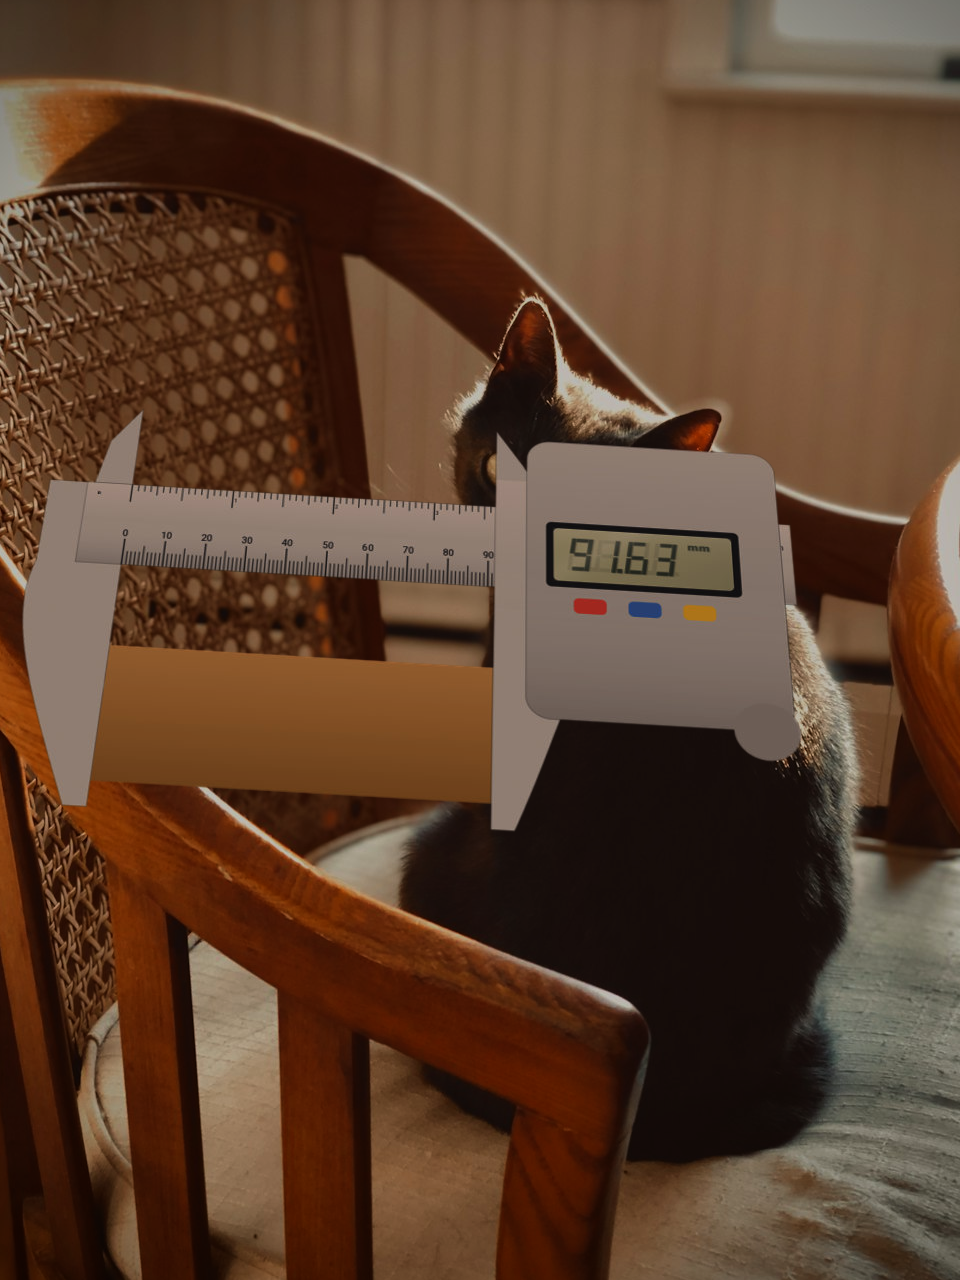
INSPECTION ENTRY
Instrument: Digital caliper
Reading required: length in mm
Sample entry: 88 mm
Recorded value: 91.63 mm
